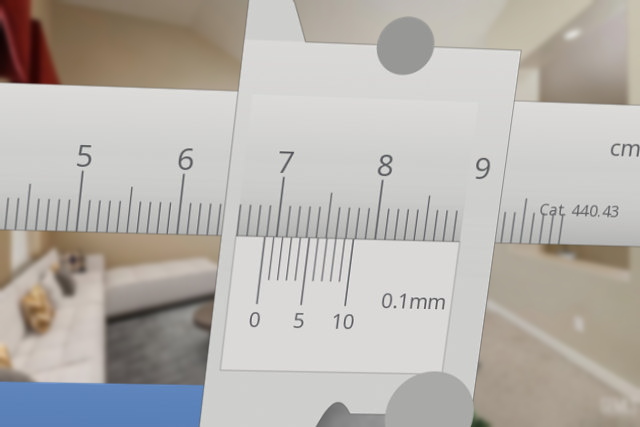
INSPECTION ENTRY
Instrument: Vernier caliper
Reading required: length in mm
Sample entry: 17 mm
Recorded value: 68.8 mm
